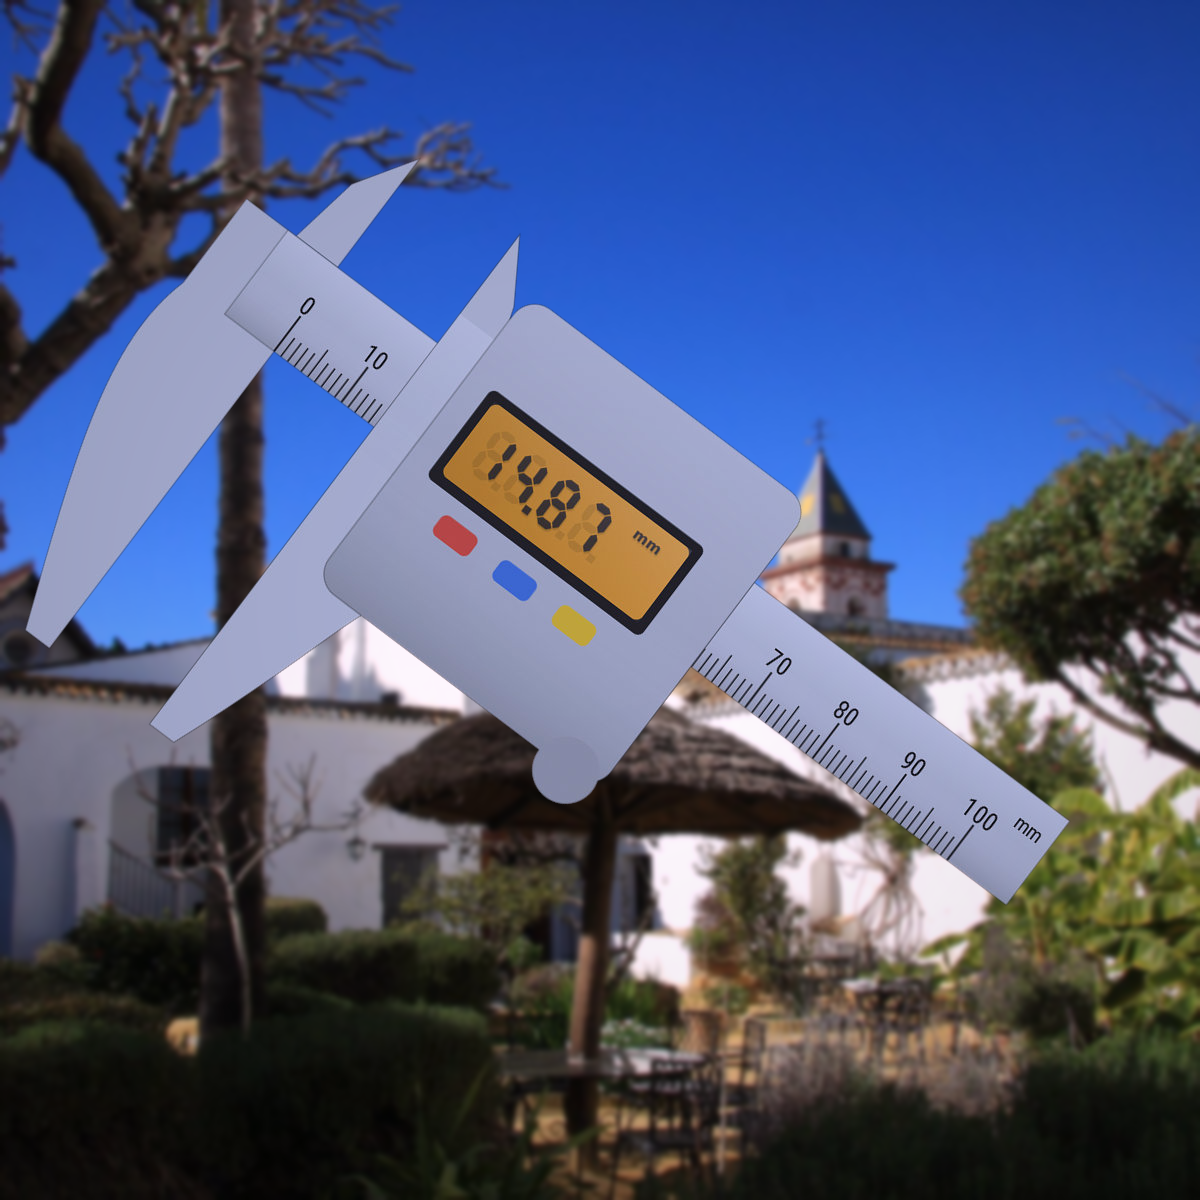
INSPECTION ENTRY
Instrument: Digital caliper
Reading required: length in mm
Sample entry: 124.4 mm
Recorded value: 14.87 mm
